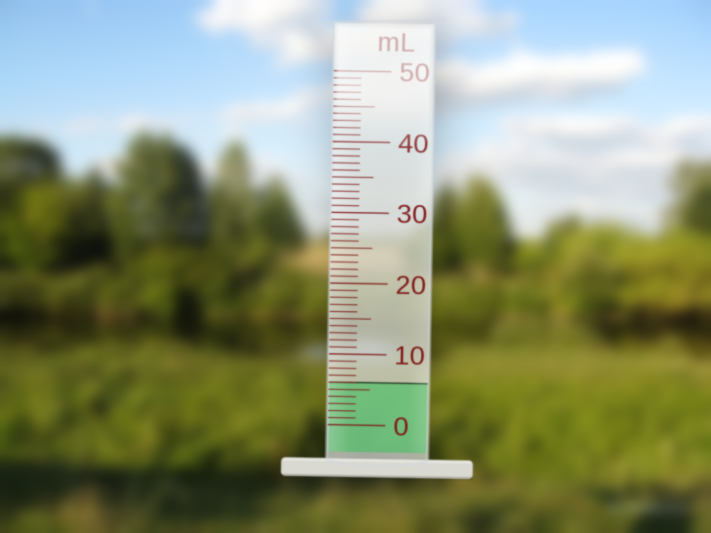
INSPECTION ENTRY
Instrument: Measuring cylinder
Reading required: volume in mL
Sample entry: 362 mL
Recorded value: 6 mL
